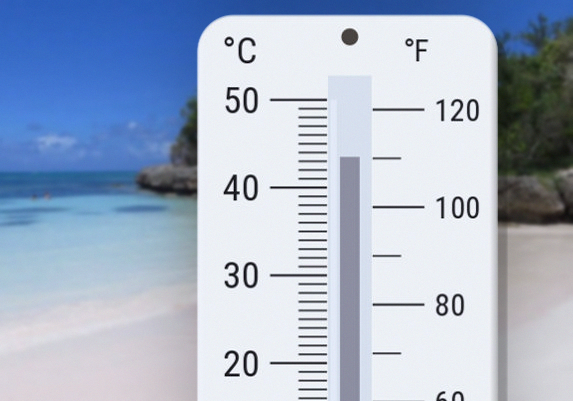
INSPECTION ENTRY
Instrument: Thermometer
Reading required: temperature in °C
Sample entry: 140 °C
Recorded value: 43.5 °C
